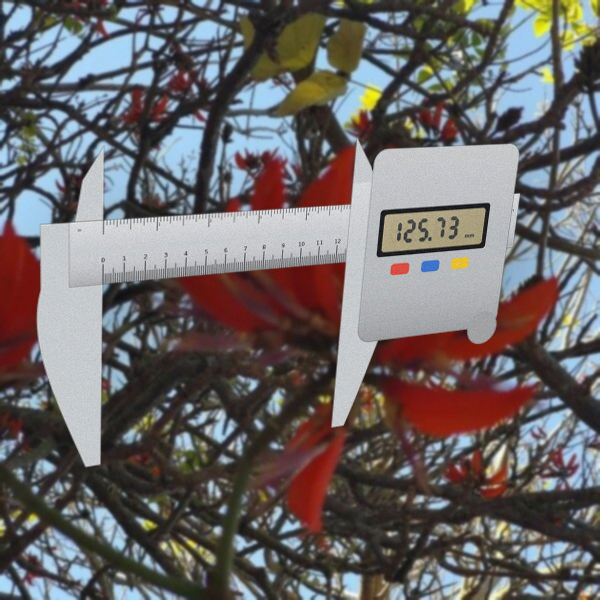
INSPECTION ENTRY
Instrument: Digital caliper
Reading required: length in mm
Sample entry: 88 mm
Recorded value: 125.73 mm
